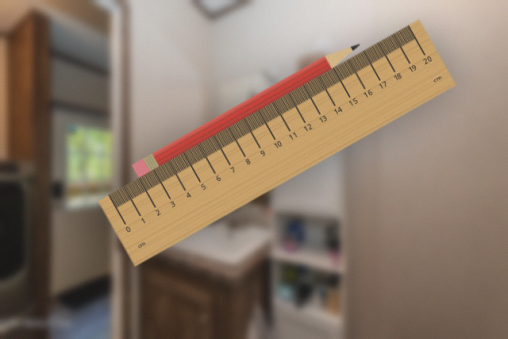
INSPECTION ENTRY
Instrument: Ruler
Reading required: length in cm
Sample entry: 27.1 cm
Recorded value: 15 cm
